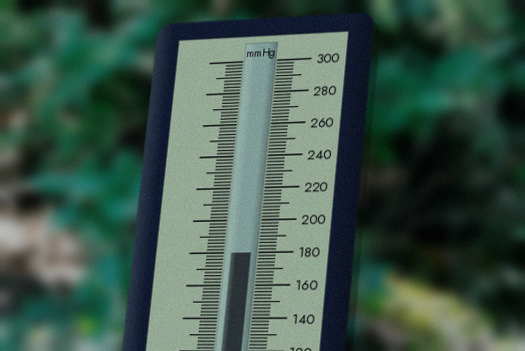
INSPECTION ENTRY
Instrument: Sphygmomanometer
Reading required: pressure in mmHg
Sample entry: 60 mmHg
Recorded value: 180 mmHg
